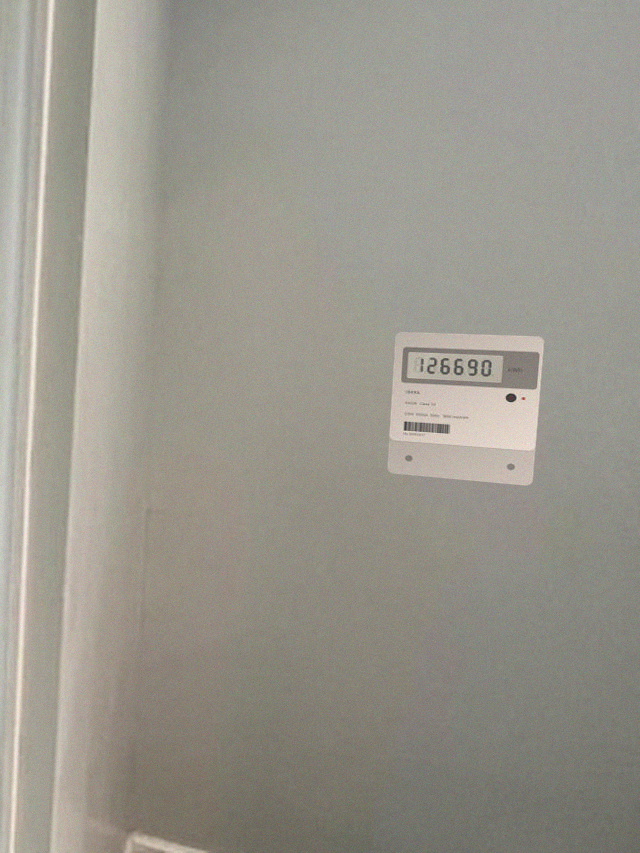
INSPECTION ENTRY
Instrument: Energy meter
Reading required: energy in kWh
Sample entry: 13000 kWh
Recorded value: 126690 kWh
